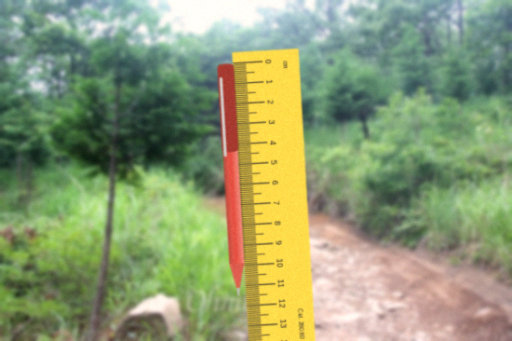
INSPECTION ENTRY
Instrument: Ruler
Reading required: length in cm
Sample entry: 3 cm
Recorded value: 11.5 cm
